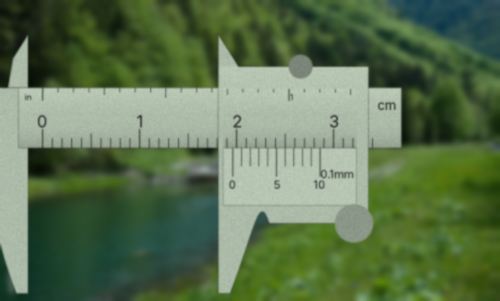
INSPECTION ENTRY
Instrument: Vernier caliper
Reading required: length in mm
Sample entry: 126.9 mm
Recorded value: 19.6 mm
